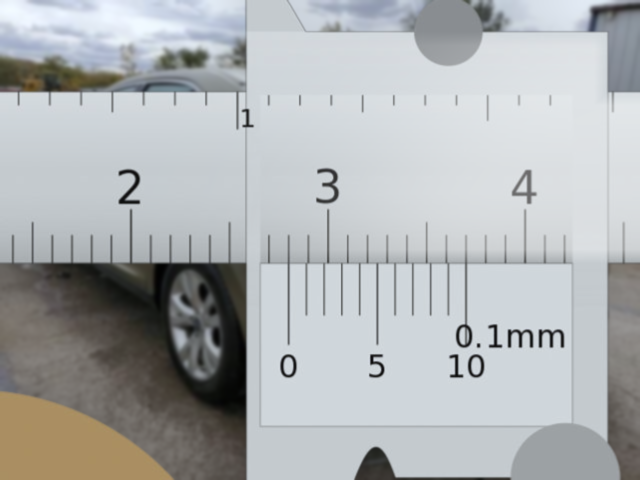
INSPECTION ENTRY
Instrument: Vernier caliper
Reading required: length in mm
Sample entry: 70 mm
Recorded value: 28.0 mm
